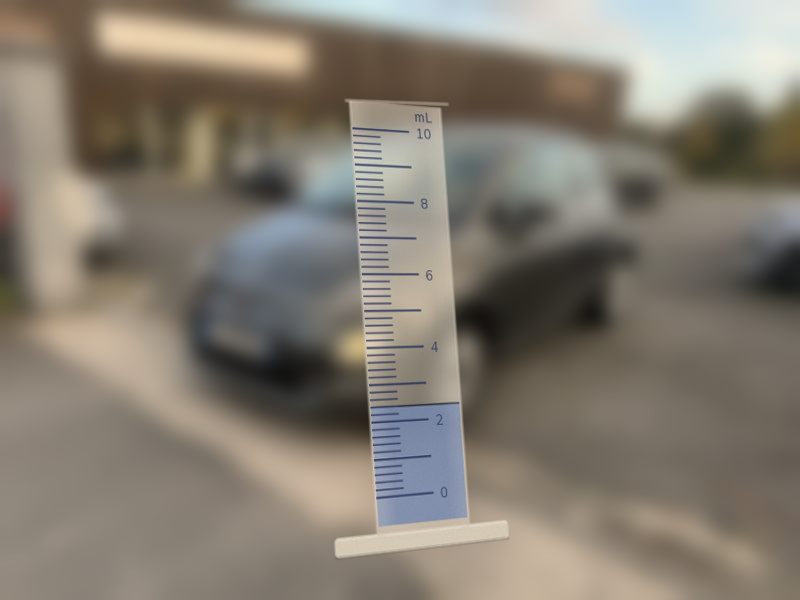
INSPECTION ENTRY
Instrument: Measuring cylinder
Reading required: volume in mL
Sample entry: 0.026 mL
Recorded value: 2.4 mL
